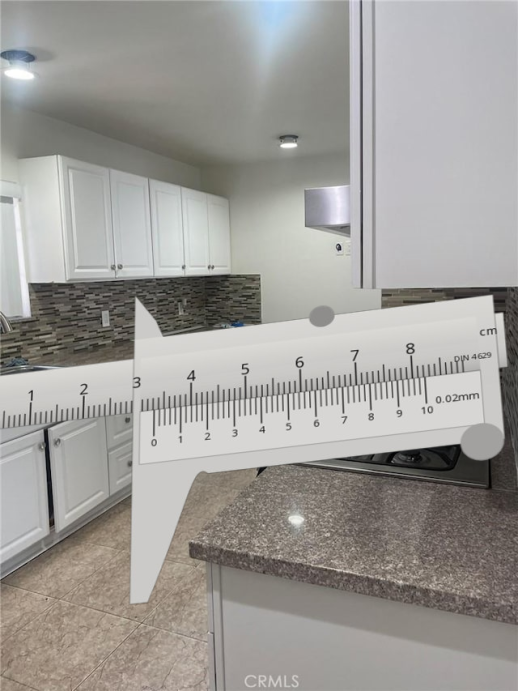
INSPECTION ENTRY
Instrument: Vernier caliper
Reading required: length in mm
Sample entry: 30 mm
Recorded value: 33.2 mm
